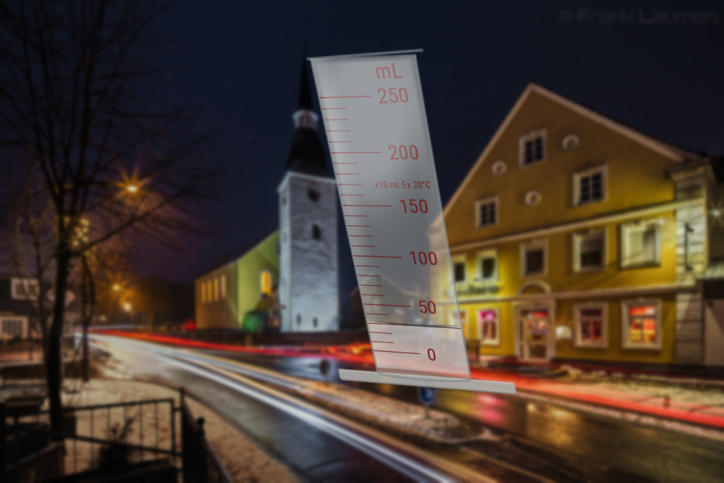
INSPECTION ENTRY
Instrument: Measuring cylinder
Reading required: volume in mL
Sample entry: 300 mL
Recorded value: 30 mL
